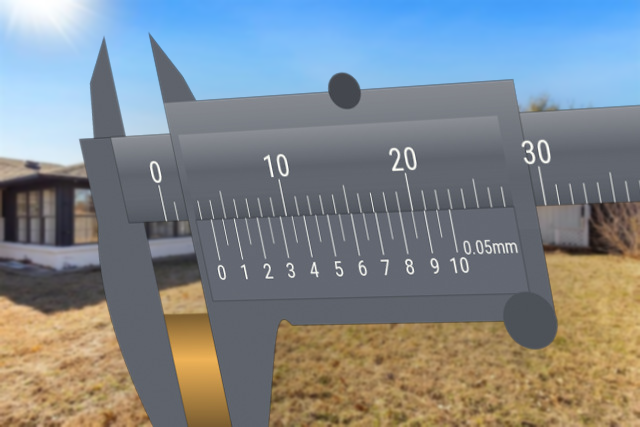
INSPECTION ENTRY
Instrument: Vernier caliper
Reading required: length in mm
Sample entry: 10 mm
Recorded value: 3.8 mm
